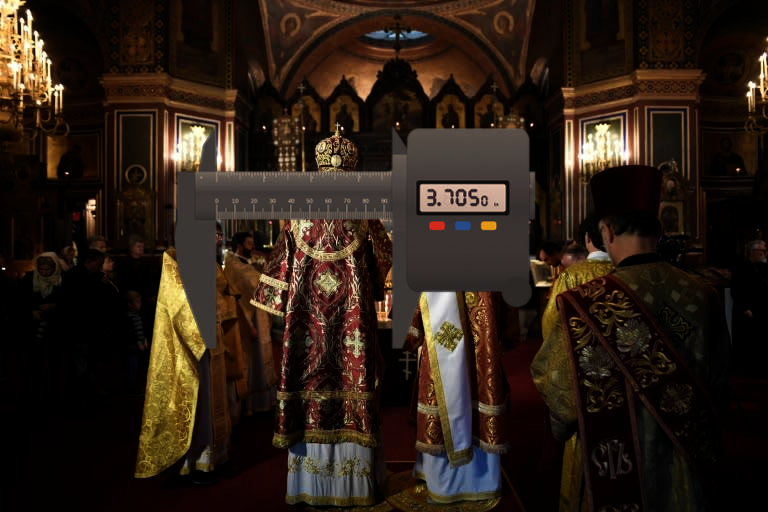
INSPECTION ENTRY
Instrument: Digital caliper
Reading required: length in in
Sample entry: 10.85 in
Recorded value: 3.7050 in
